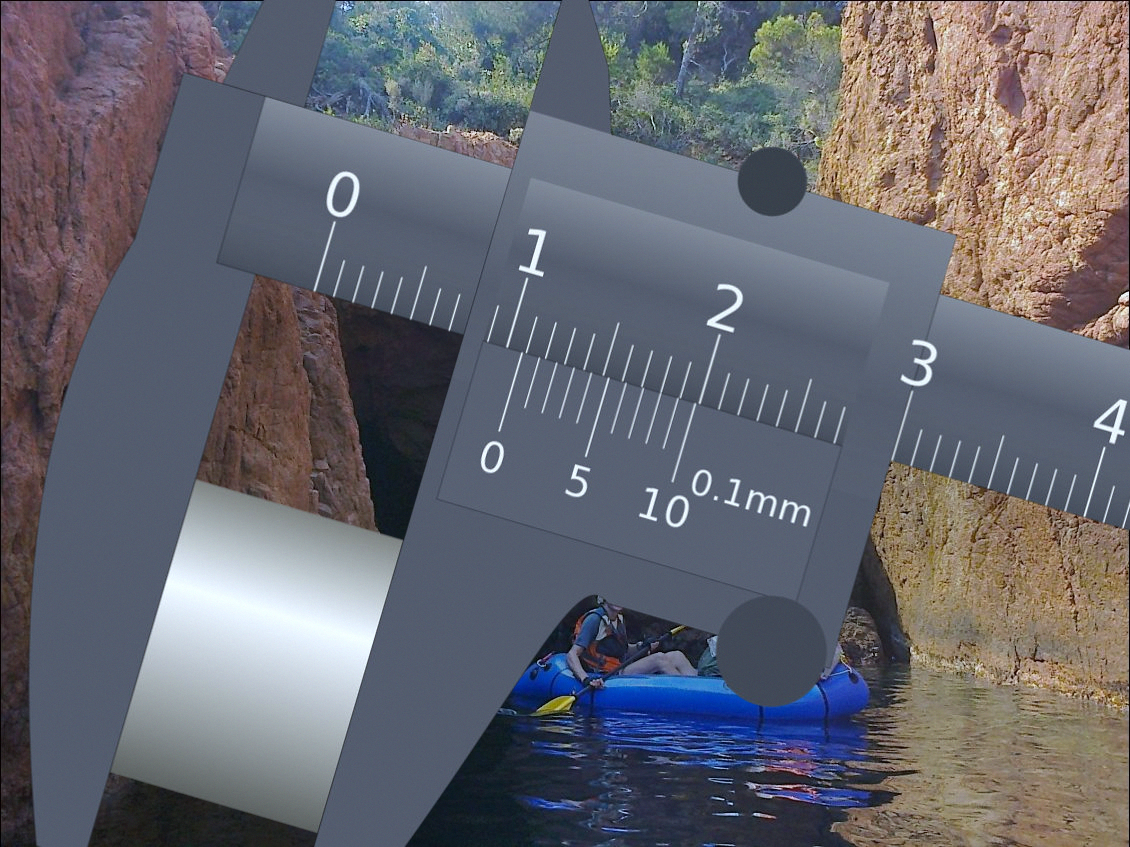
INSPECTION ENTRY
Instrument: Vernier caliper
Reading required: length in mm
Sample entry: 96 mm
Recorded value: 10.8 mm
